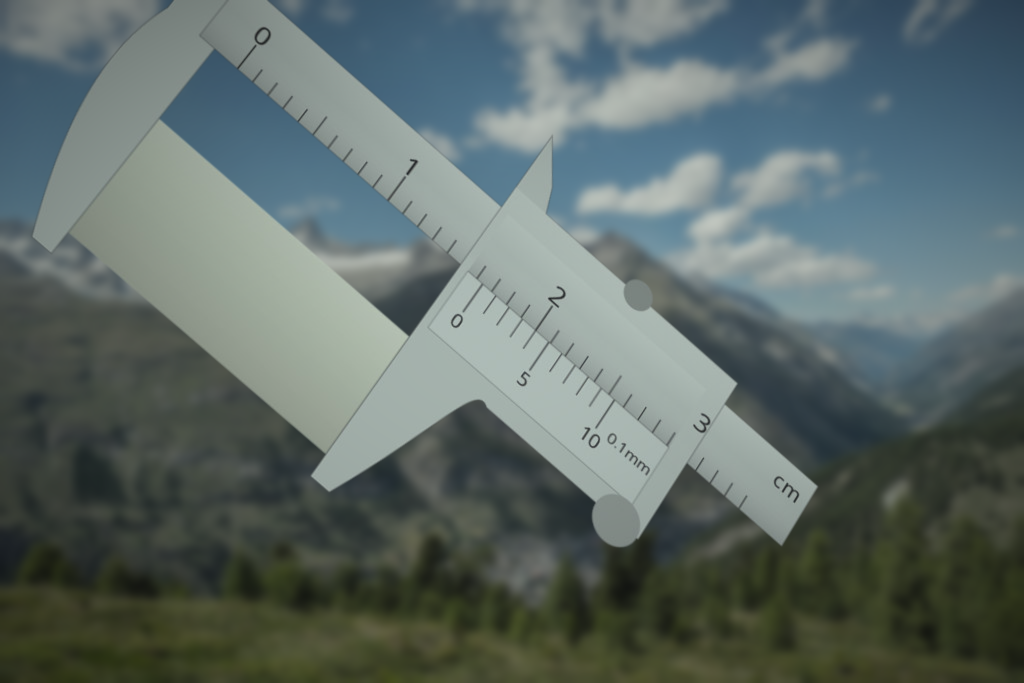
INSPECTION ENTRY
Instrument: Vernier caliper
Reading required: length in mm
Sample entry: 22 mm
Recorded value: 16.4 mm
